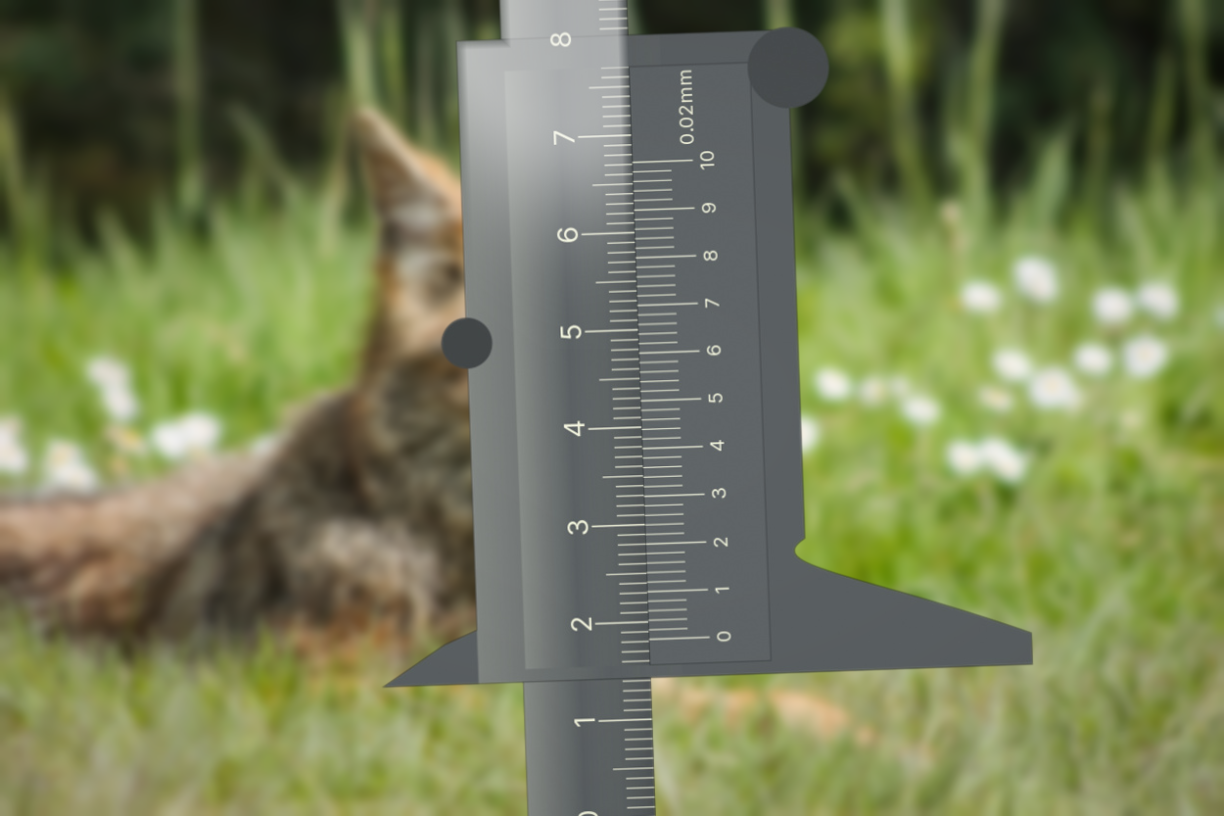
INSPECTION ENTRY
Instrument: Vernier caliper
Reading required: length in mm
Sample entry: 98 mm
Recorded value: 18.2 mm
